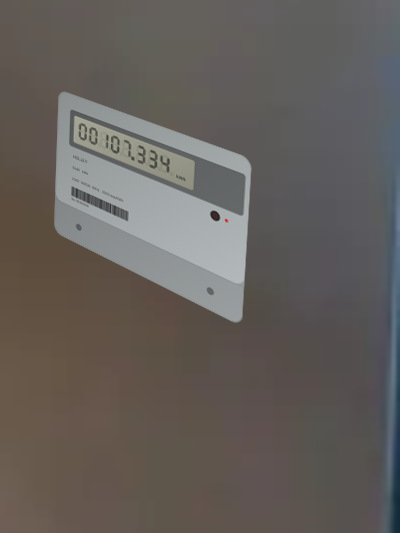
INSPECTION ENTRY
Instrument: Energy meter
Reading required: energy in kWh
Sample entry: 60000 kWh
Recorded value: 107.334 kWh
